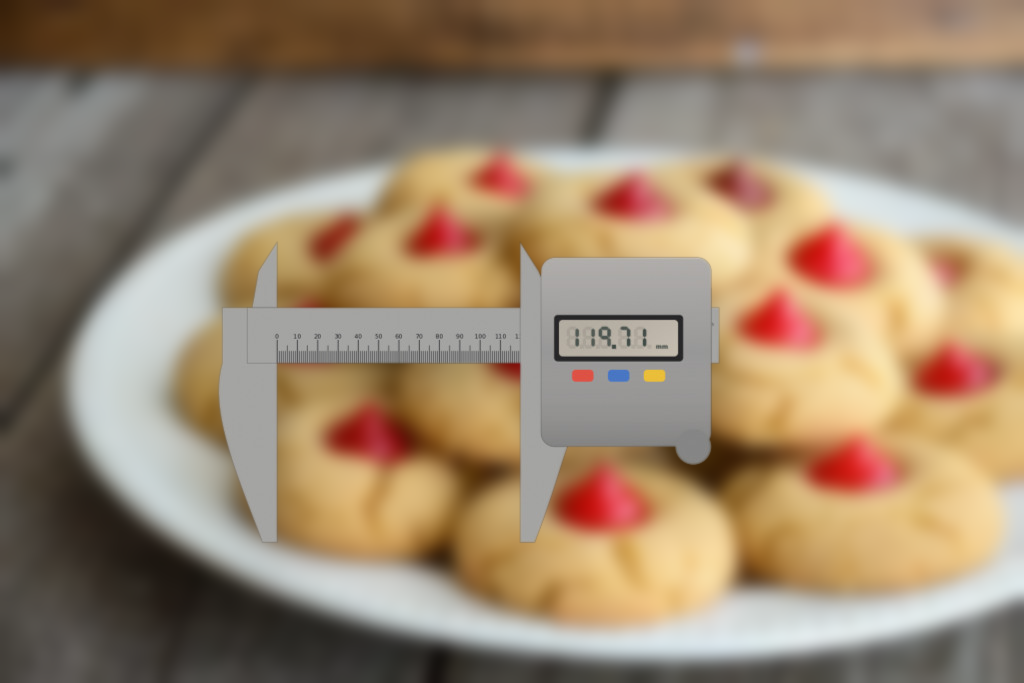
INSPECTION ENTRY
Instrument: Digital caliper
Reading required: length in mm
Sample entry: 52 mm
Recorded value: 119.71 mm
